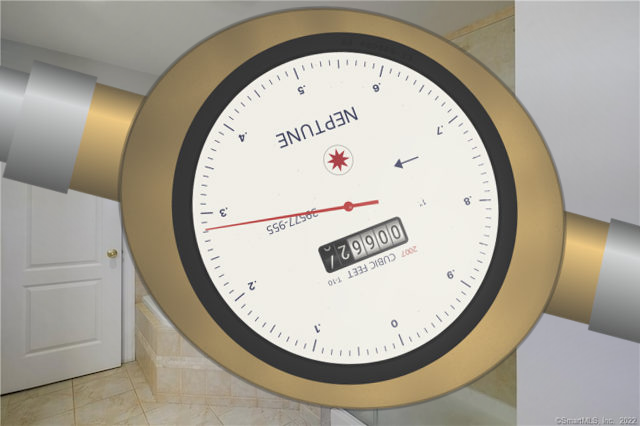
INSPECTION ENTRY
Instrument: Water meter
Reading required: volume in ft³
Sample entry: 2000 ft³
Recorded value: 6627.28 ft³
